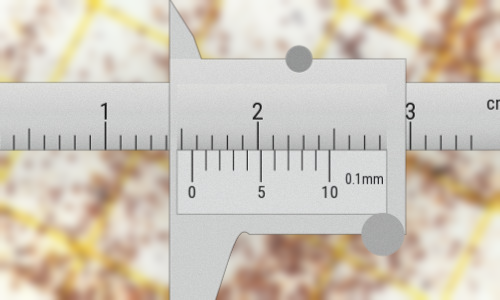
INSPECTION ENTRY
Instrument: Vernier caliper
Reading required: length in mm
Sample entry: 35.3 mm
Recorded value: 15.7 mm
